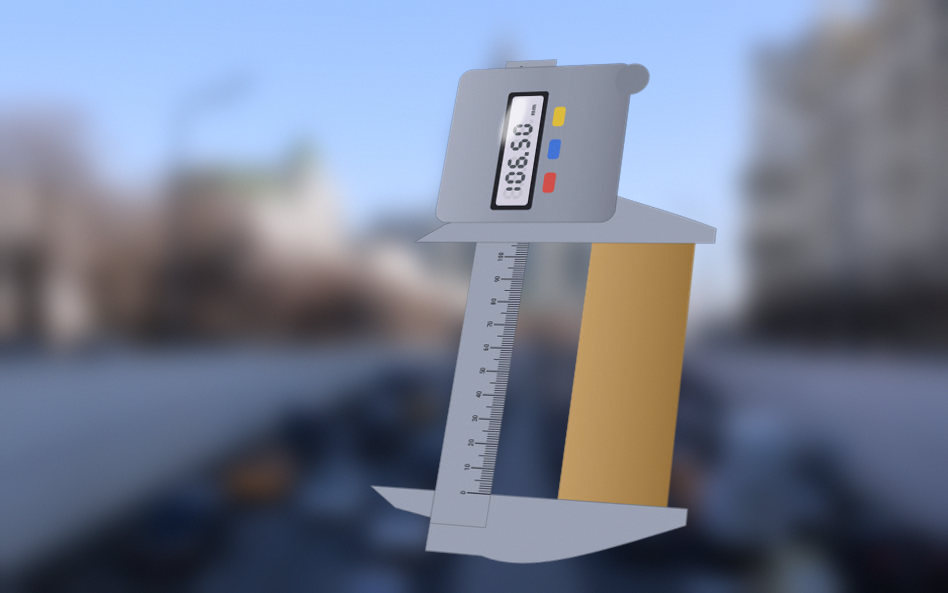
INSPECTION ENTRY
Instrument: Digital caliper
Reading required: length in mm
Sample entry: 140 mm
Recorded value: 106.50 mm
